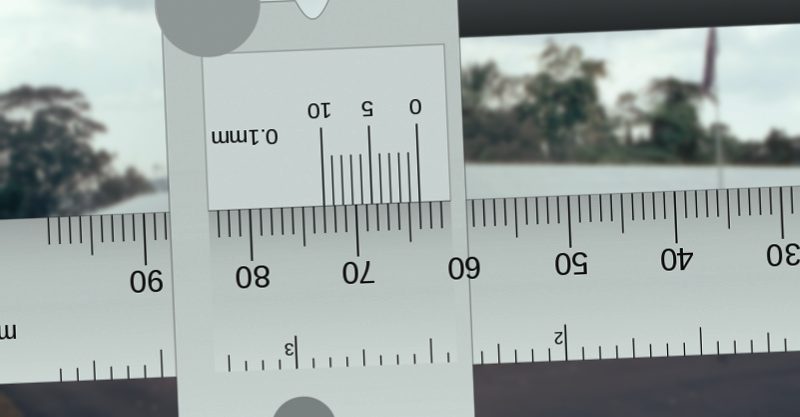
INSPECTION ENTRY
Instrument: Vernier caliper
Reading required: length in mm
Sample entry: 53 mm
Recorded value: 64.0 mm
